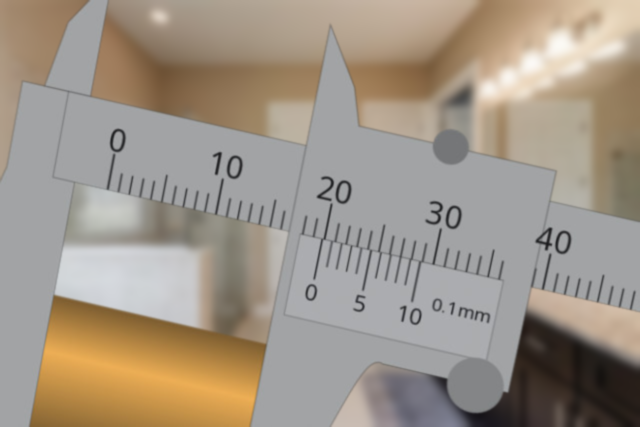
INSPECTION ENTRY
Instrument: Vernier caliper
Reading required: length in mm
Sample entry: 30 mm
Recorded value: 19.8 mm
